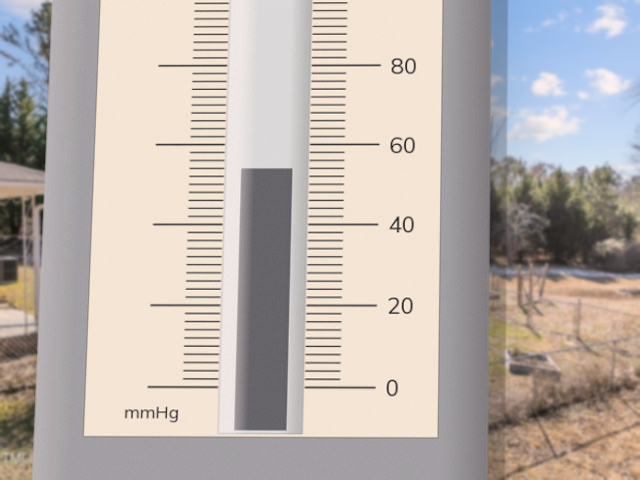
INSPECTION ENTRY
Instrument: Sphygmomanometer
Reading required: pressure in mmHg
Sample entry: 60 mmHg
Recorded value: 54 mmHg
